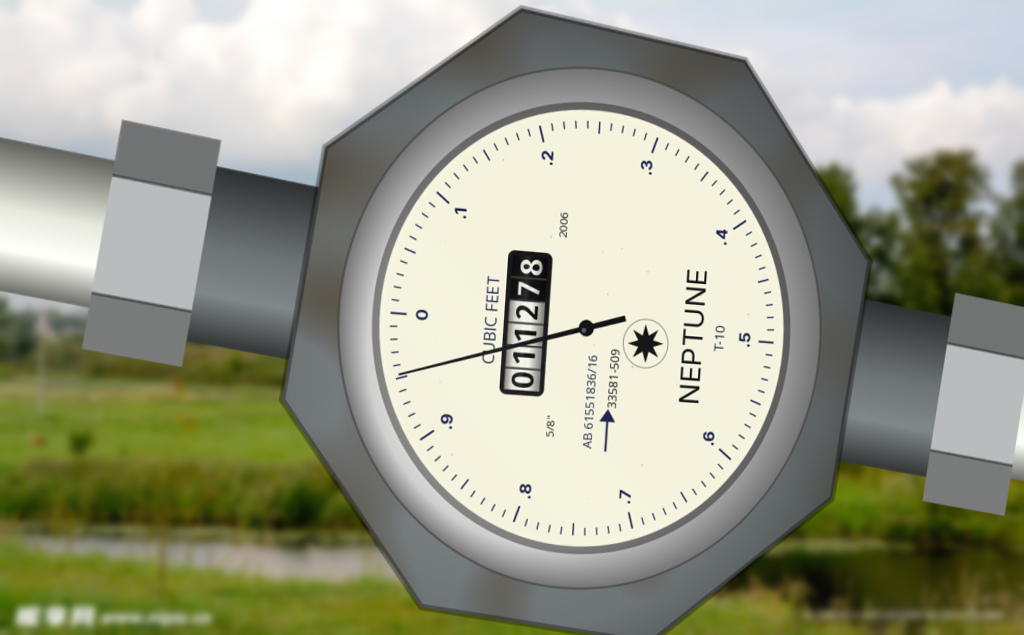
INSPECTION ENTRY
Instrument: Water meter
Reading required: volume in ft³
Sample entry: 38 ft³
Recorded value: 11277.95 ft³
